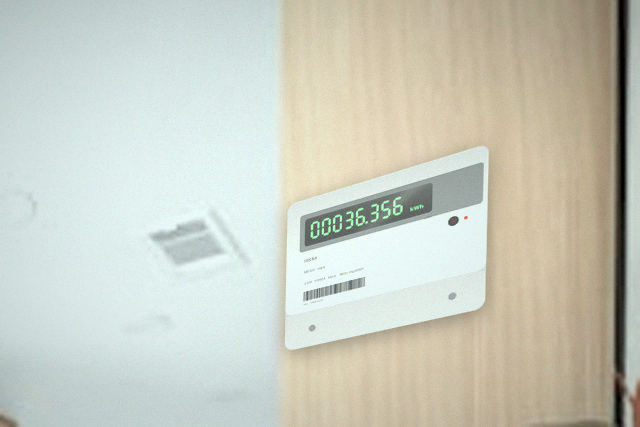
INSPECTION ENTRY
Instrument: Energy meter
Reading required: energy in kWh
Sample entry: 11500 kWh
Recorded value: 36.356 kWh
